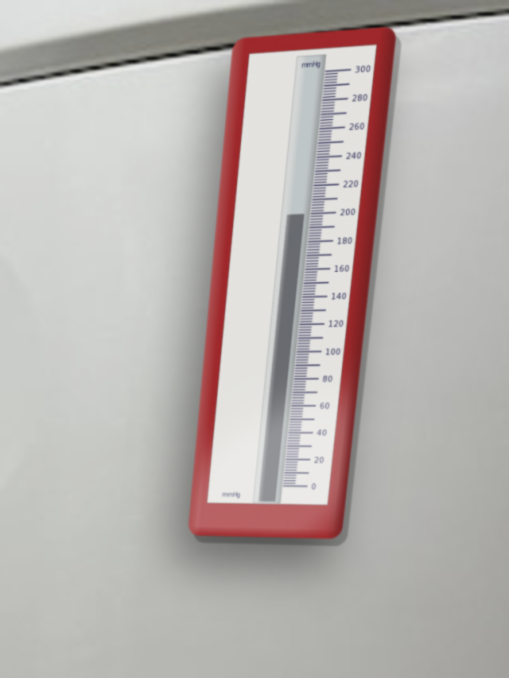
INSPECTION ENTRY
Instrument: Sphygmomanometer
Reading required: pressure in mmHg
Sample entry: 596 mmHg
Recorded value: 200 mmHg
